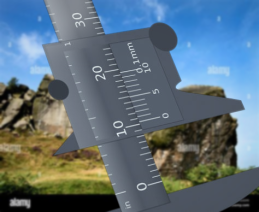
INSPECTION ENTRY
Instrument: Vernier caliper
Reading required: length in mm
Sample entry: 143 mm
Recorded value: 10.4 mm
